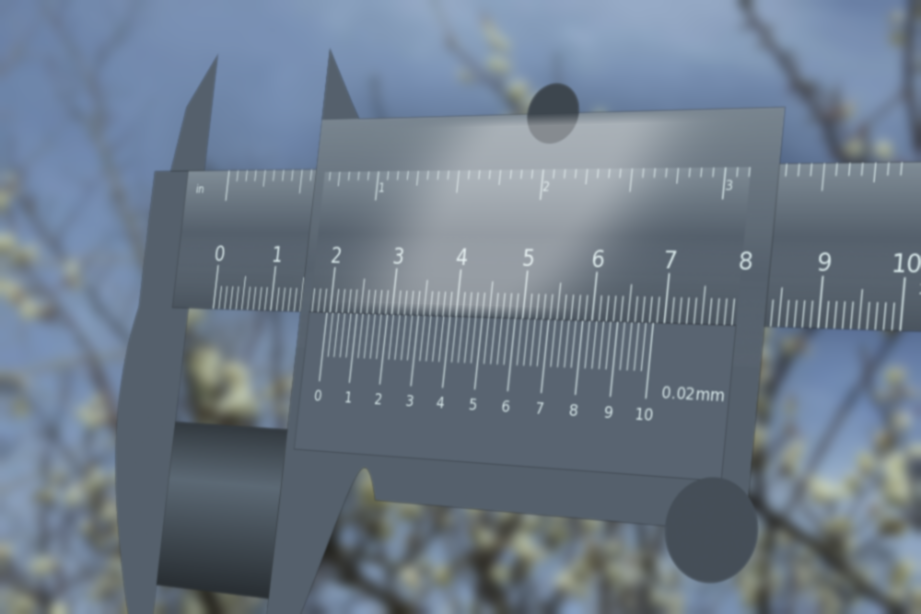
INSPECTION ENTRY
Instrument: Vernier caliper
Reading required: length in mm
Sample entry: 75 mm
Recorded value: 19.5 mm
